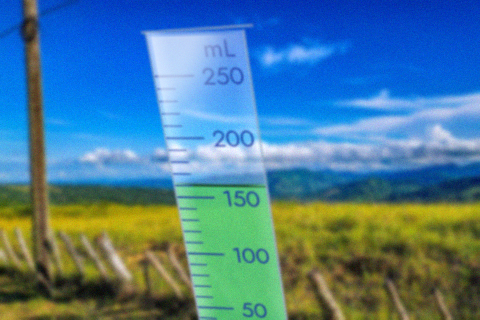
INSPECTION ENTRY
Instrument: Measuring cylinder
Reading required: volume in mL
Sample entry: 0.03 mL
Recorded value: 160 mL
